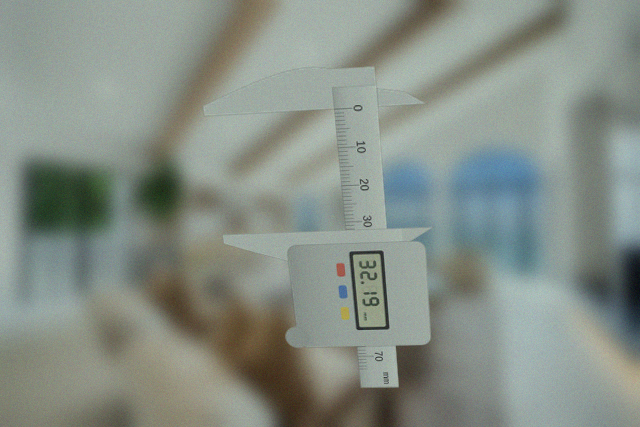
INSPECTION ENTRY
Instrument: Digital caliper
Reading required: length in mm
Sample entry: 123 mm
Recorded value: 32.19 mm
